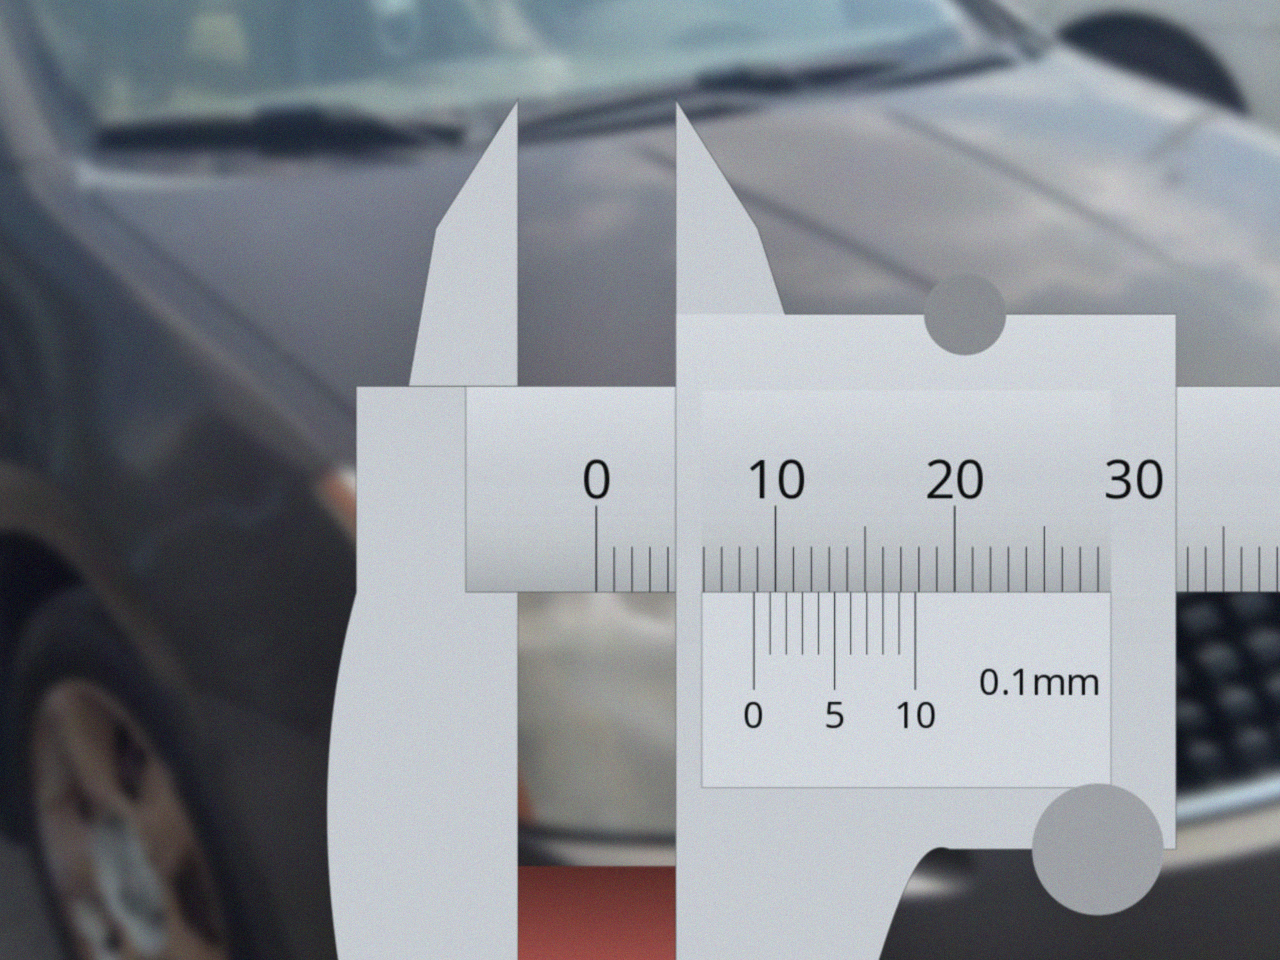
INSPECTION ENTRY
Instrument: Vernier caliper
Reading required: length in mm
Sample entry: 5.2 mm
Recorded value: 8.8 mm
